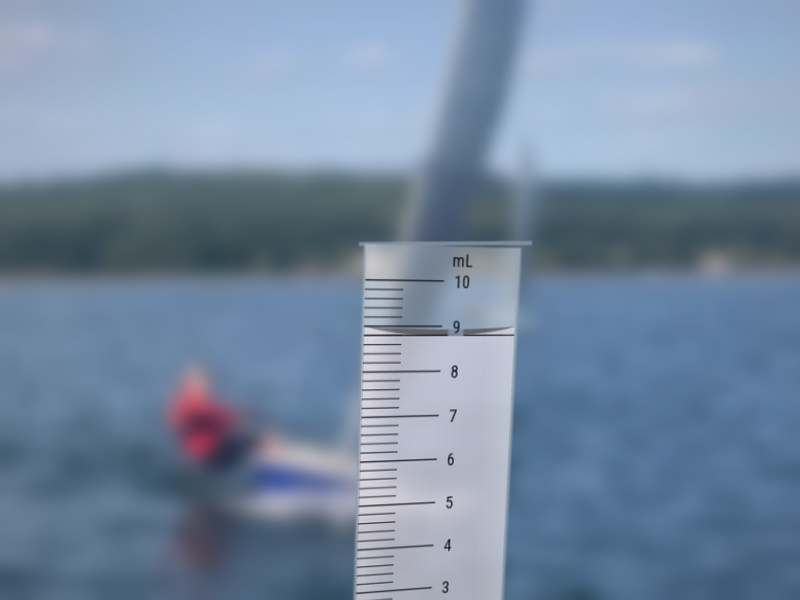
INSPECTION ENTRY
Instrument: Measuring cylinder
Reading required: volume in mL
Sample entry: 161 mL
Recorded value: 8.8 mL
